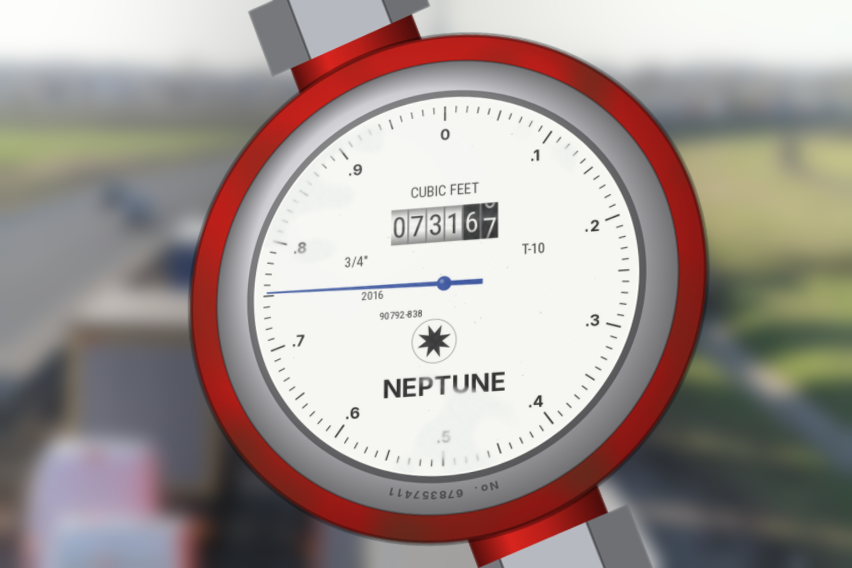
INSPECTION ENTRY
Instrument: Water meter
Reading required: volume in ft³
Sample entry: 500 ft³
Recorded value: 73166.75 ft³
